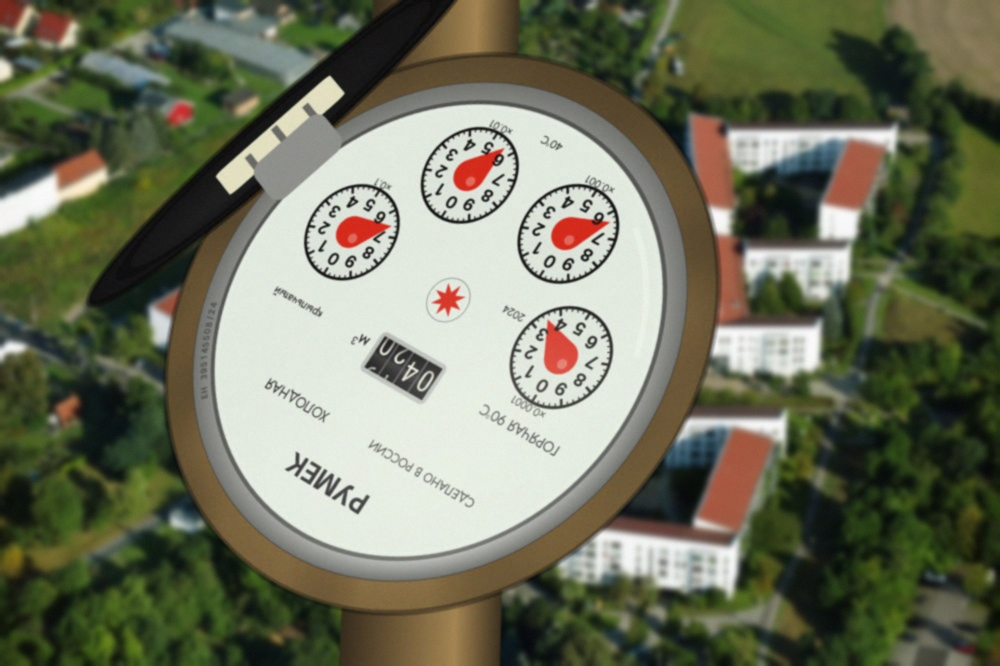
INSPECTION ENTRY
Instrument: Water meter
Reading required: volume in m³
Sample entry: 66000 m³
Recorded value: 419.6563 m³
